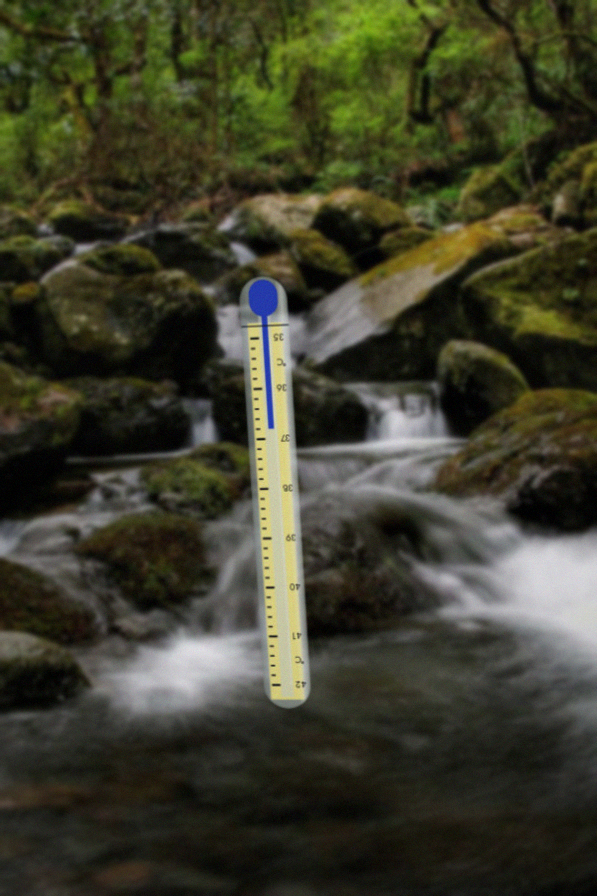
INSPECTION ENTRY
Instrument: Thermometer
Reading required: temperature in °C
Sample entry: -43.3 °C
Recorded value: 36.8 °C
